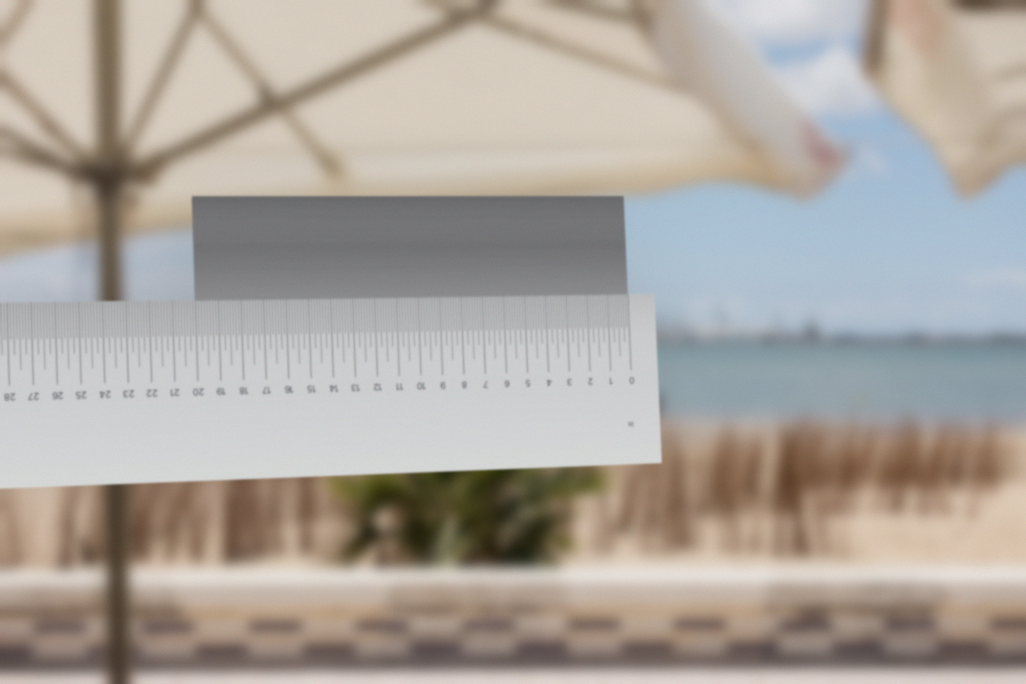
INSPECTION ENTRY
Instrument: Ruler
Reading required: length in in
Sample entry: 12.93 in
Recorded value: 20 in
